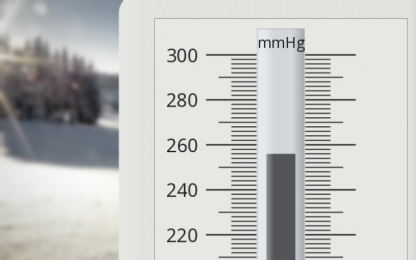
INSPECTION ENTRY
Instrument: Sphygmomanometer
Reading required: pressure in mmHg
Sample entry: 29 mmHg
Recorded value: 256 mmHg
